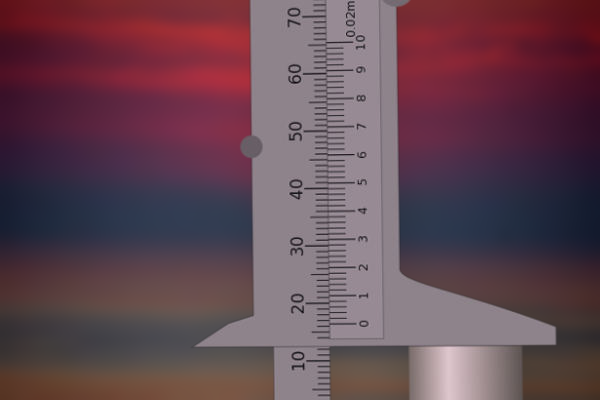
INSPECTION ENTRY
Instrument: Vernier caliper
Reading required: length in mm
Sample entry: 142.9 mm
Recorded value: 16.4 mm
